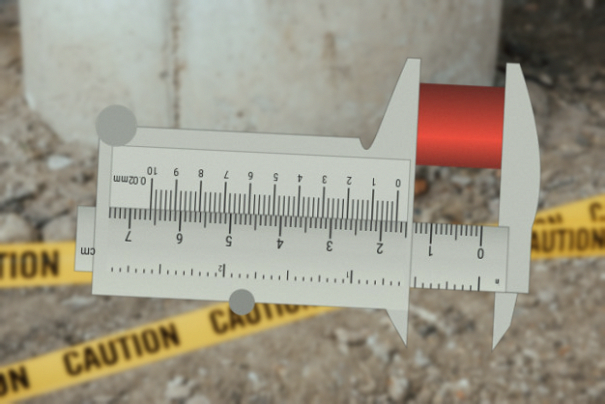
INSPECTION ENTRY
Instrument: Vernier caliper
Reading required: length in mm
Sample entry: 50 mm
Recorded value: 17.0 mm
